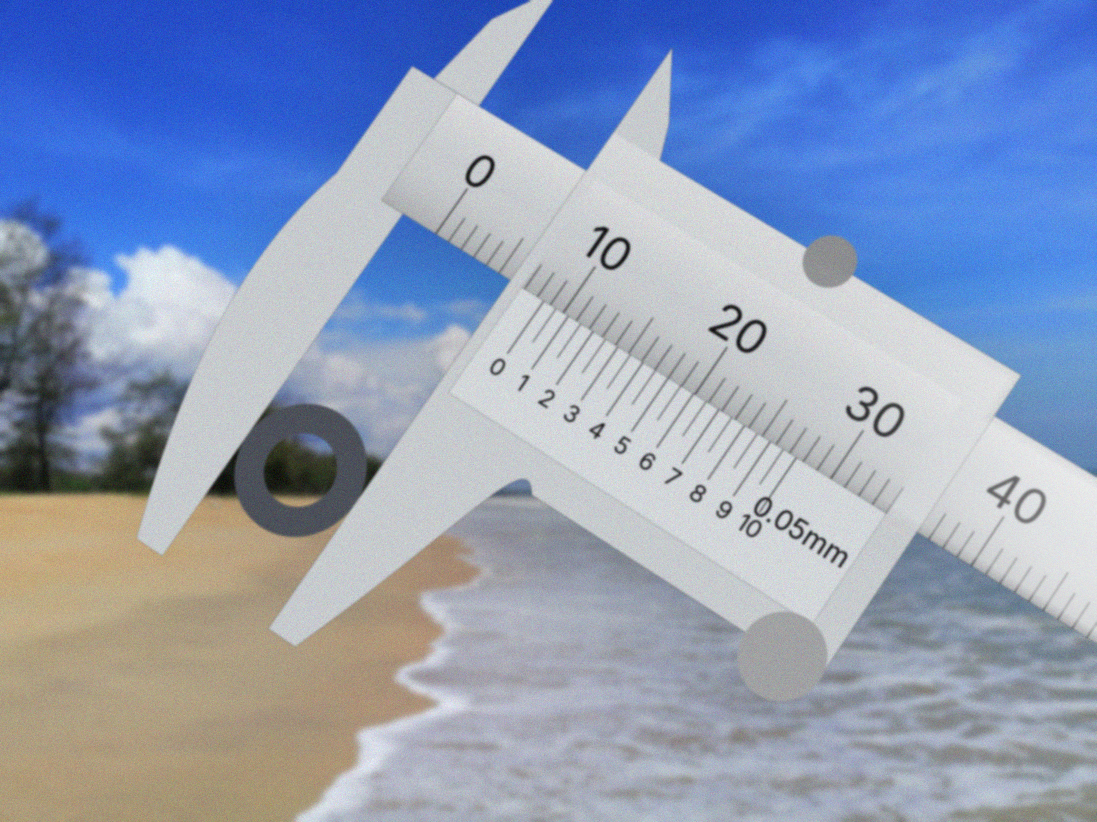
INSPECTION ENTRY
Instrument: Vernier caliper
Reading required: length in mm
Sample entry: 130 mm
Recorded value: 8.5 mm
